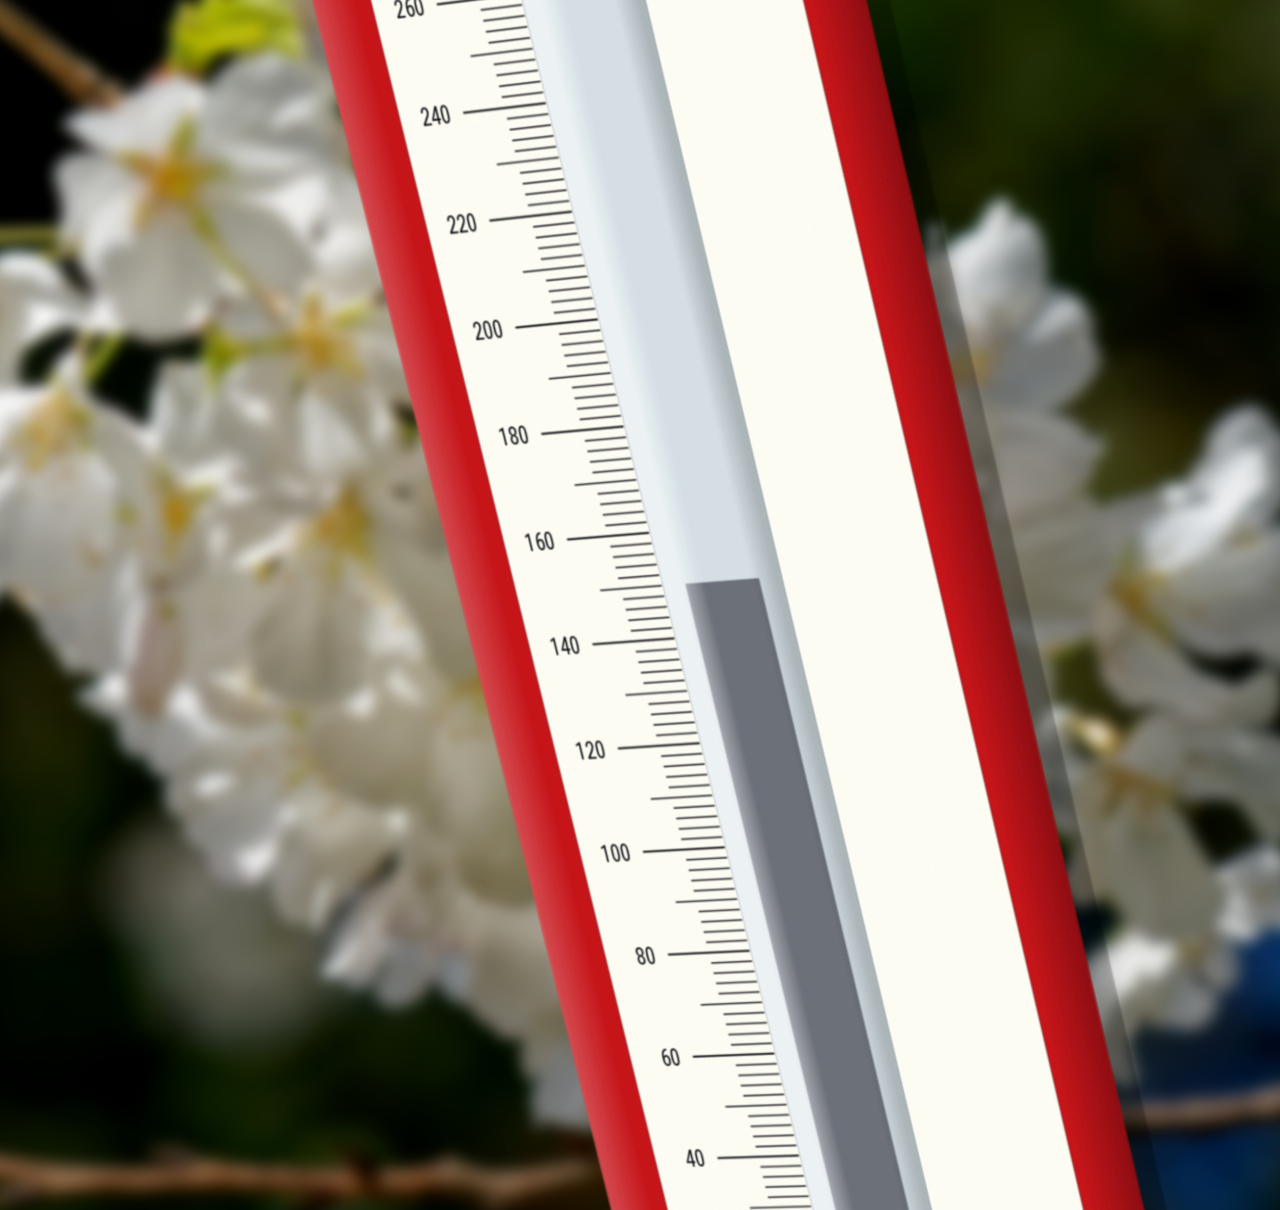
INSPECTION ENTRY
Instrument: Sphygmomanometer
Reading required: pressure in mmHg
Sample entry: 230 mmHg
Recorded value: 150 mmHg
